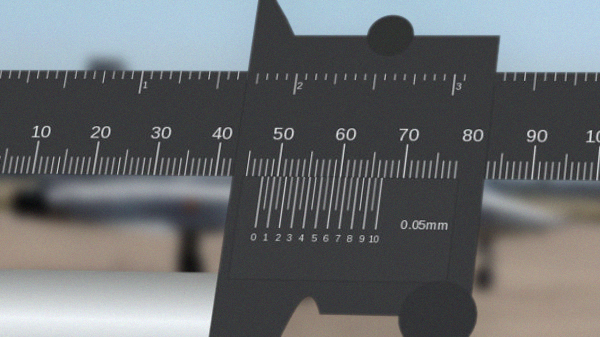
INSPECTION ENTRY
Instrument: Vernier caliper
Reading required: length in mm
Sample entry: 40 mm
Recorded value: 47.6 mm
